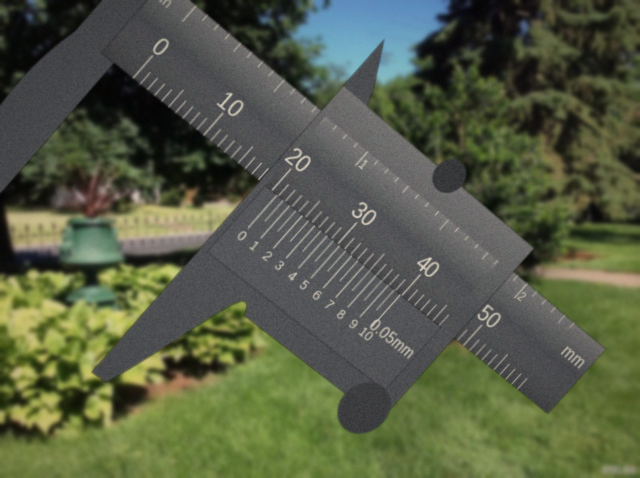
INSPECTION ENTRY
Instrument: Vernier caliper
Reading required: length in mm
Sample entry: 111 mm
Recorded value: 20.8 mm
